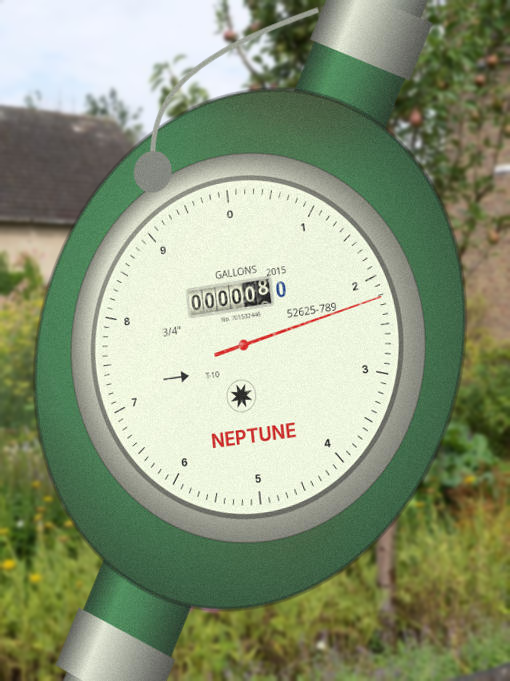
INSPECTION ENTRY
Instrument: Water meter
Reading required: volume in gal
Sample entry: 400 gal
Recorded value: 82.2 gal
